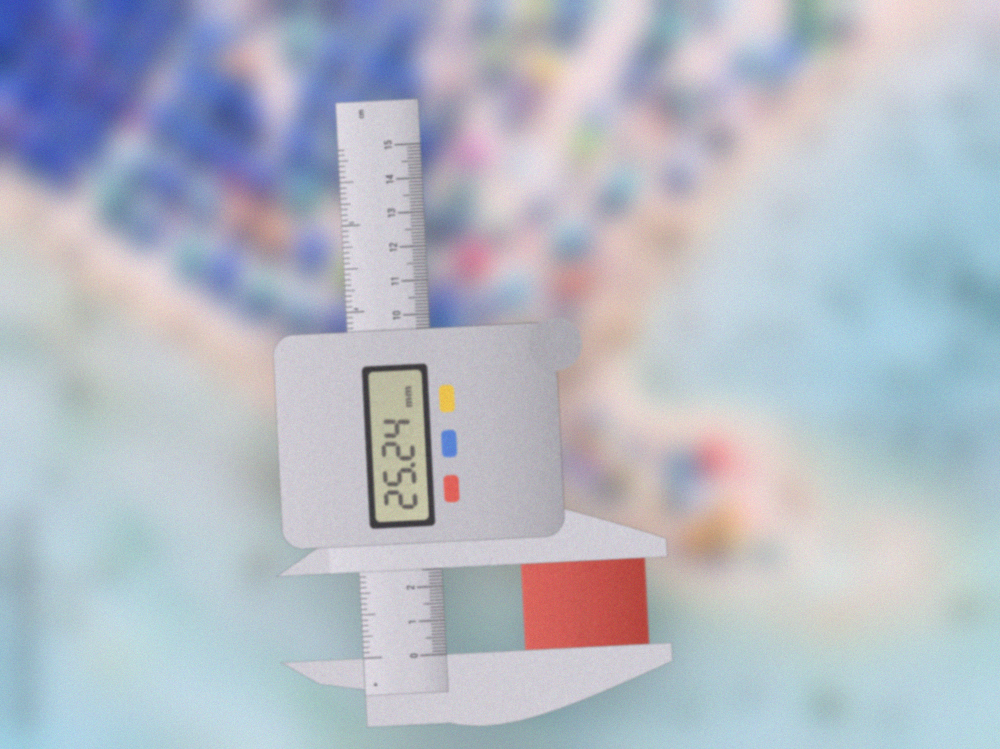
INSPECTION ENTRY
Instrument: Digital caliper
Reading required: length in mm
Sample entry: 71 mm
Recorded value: 25.24 mm
